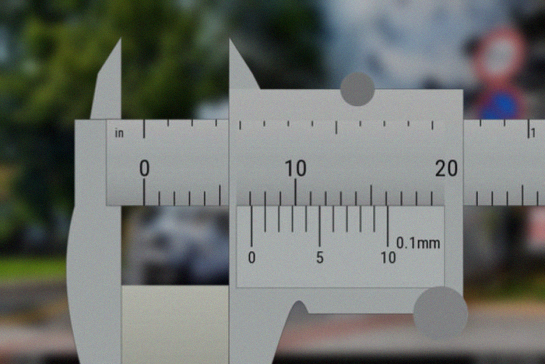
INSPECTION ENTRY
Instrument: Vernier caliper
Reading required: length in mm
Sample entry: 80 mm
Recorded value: 7.1 mm
